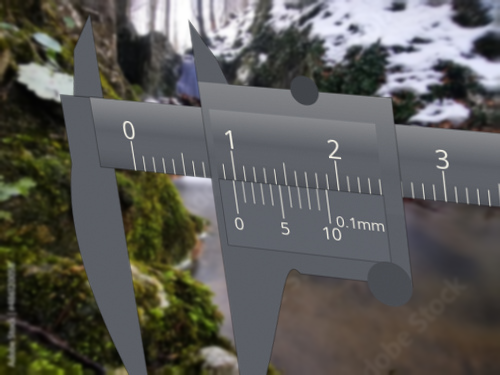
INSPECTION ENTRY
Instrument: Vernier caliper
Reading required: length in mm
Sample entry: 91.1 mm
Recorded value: 9.8 mm
